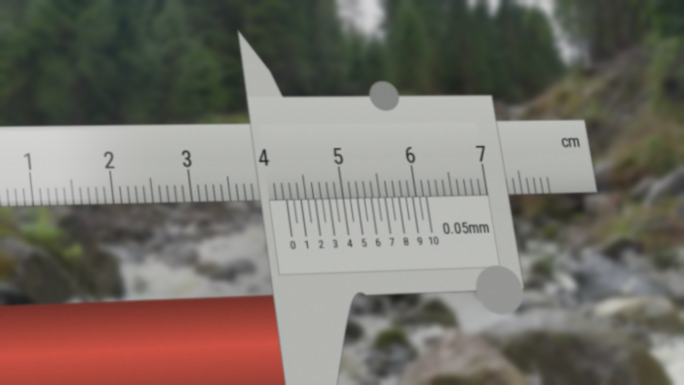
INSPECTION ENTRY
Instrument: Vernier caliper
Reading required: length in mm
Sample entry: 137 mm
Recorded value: 42.4 mm
